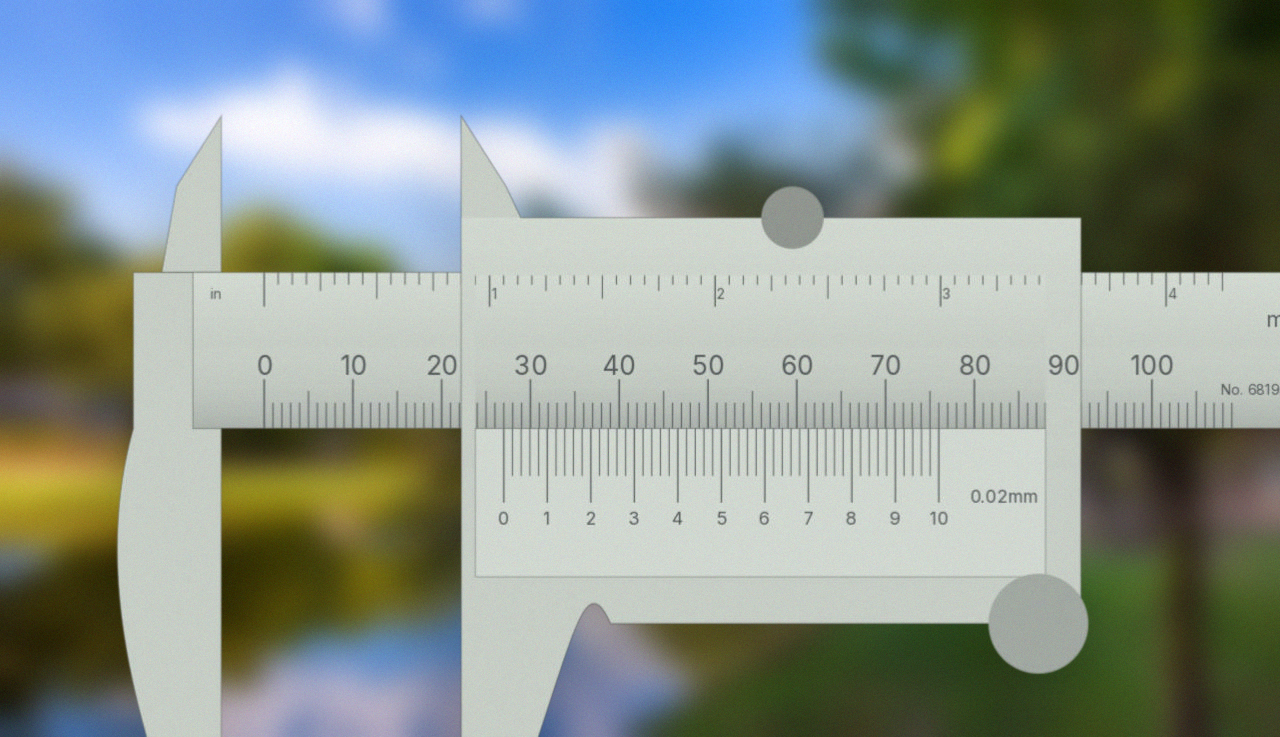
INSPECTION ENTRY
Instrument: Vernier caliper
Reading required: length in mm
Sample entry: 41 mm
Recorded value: 27.0 mm
